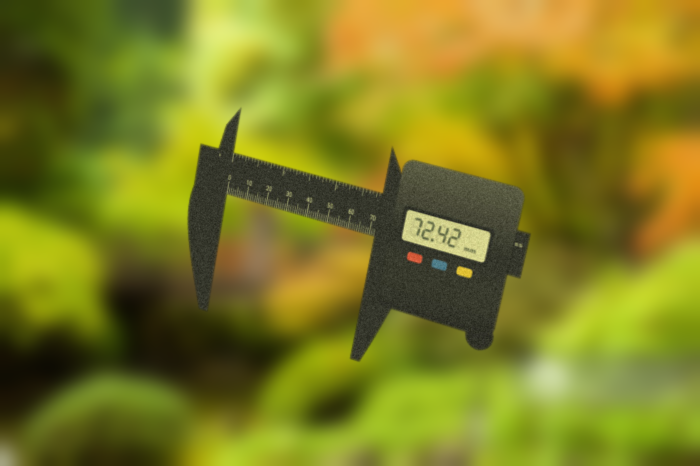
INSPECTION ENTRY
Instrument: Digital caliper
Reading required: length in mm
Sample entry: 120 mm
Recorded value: 72.42 mm
